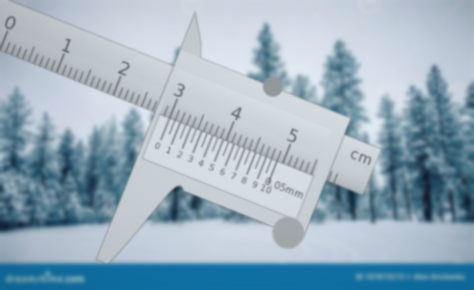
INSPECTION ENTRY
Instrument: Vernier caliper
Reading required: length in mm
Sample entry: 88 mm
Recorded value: 30.0 mm
